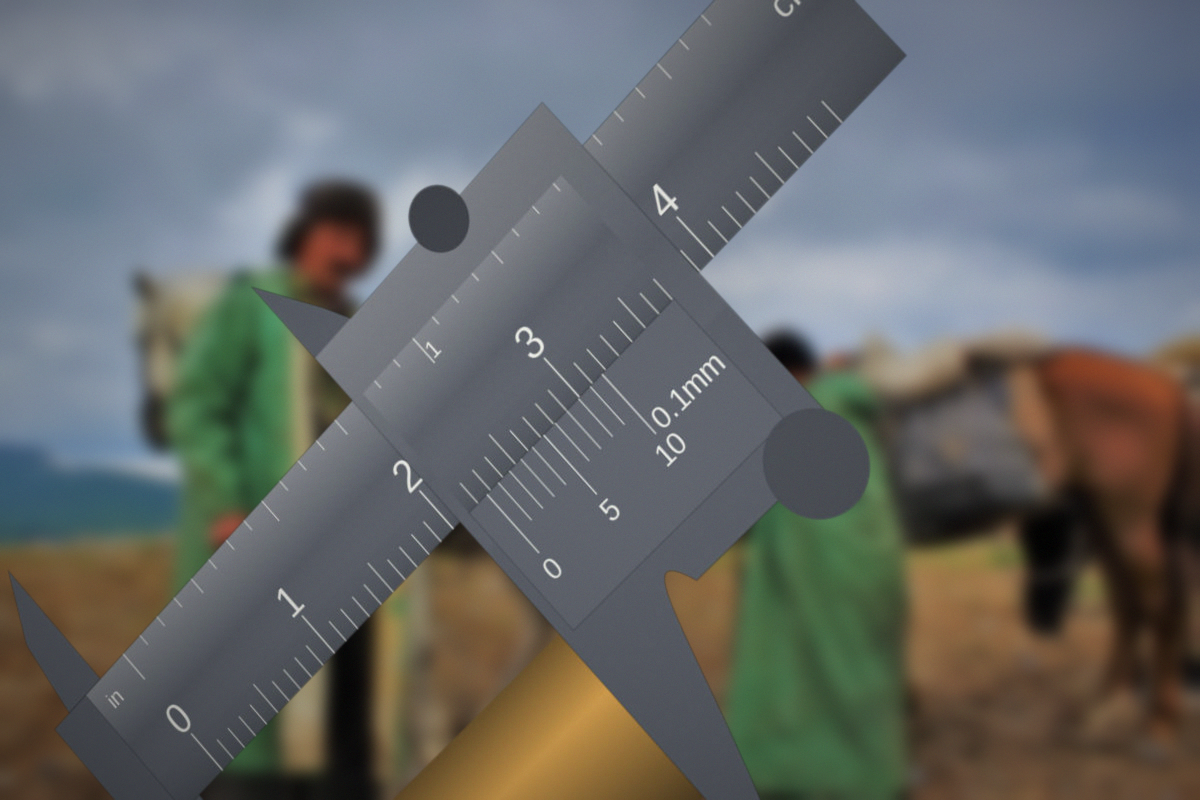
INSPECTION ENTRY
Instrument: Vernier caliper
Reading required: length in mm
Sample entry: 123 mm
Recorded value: 22.7 mm
